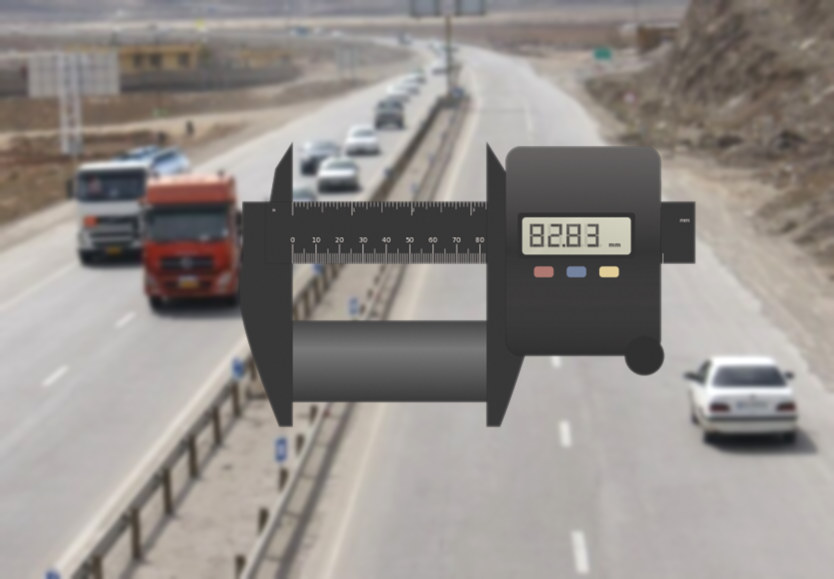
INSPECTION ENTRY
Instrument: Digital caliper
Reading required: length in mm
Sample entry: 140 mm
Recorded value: 82.83 mm
